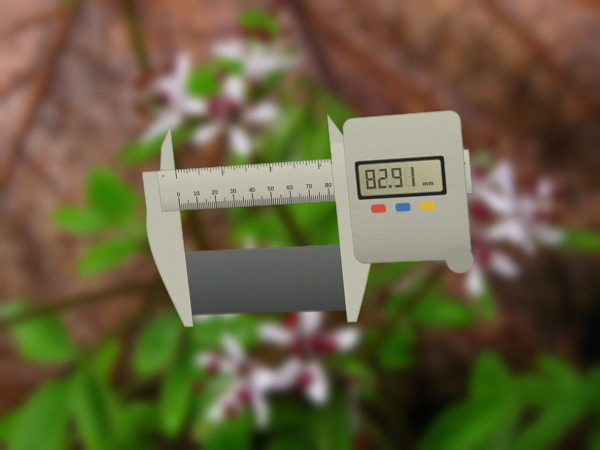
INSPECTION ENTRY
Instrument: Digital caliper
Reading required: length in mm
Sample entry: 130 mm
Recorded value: 82.91 mm
